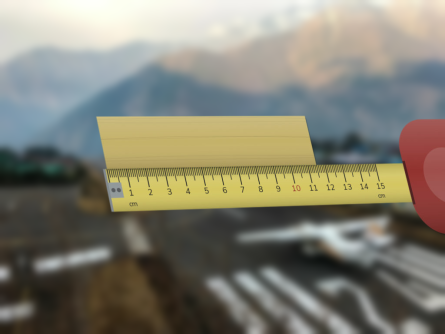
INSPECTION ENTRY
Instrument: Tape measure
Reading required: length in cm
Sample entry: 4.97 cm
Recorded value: 11.5 cm
